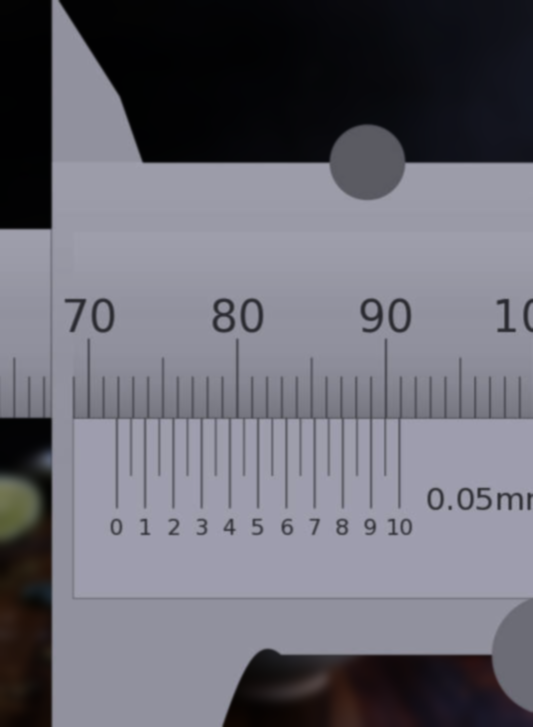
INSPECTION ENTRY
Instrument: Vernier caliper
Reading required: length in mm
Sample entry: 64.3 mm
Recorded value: 71.9 mm
